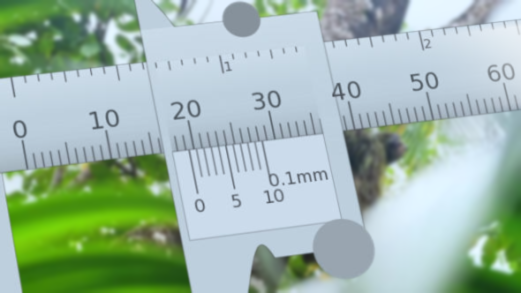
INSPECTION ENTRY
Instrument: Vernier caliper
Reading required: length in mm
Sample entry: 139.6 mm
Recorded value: 19.4 mm
